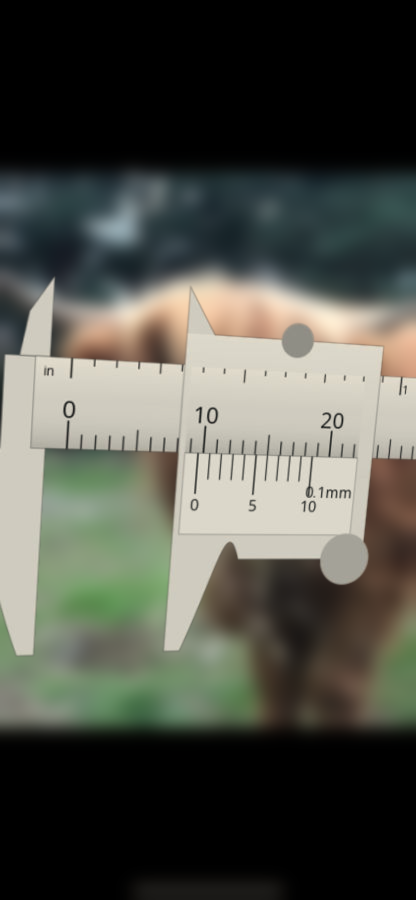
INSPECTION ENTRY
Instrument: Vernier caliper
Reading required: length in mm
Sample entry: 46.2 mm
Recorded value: 9.6 mm
